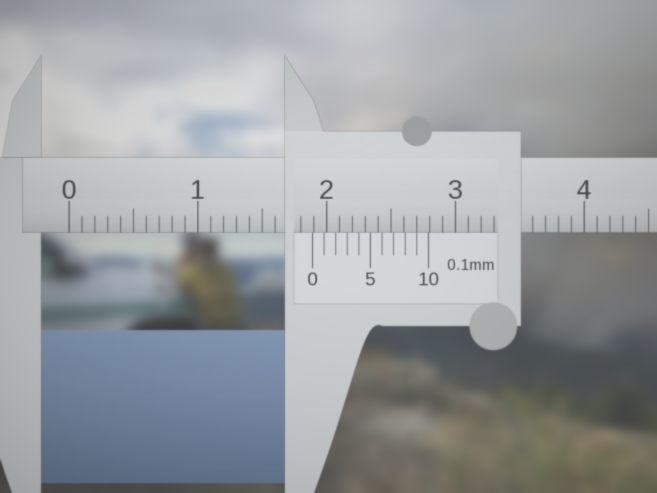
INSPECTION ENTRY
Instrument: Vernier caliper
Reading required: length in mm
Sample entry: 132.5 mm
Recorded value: 18.9 mm
